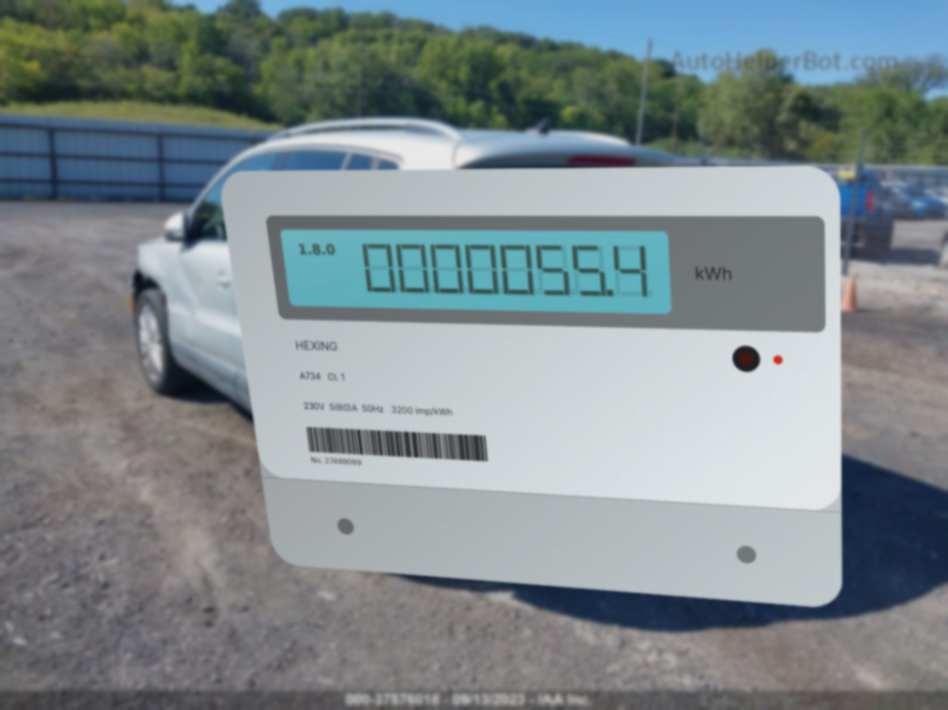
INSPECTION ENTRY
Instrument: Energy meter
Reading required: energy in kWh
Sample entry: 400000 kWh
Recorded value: 55.4 kWh
